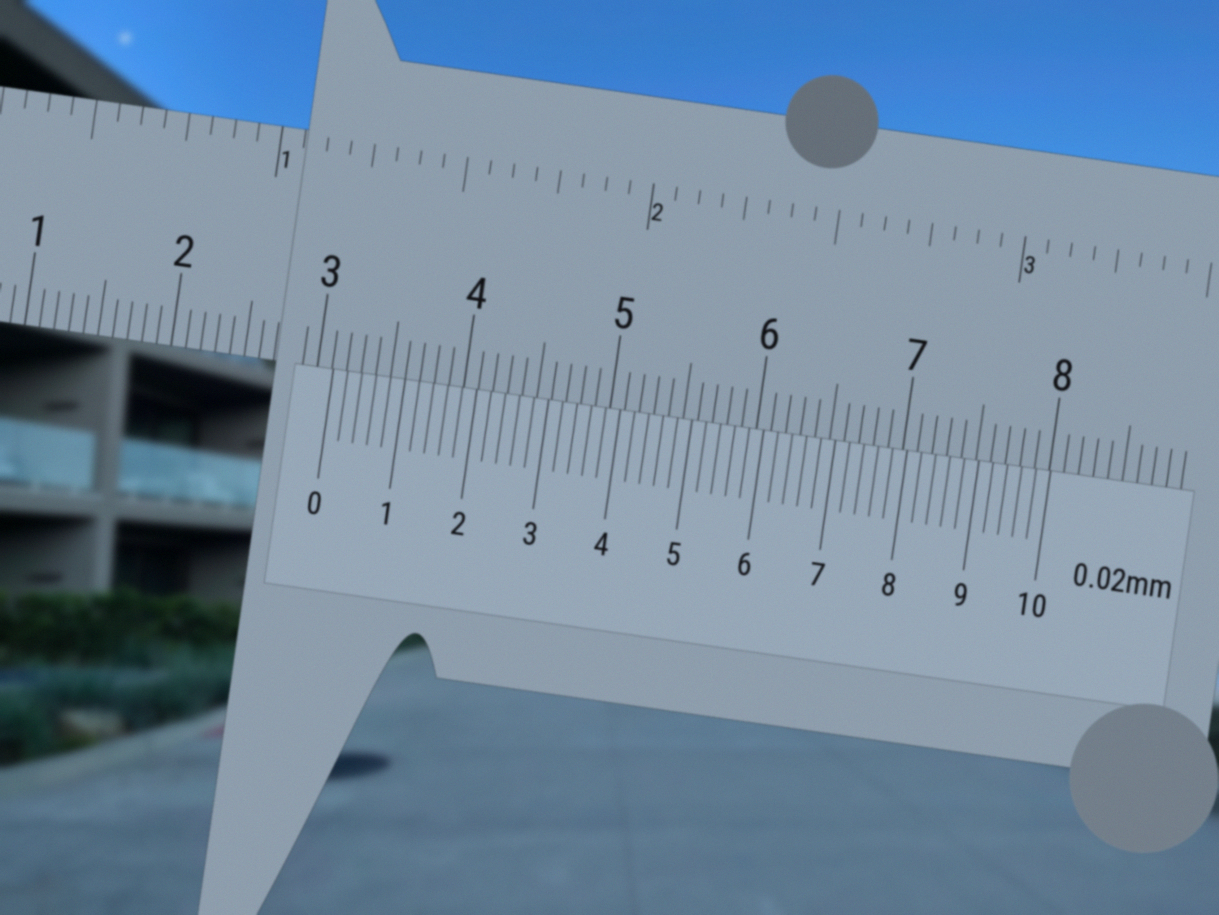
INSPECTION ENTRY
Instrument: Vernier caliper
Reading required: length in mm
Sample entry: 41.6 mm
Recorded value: 31.1 mm
